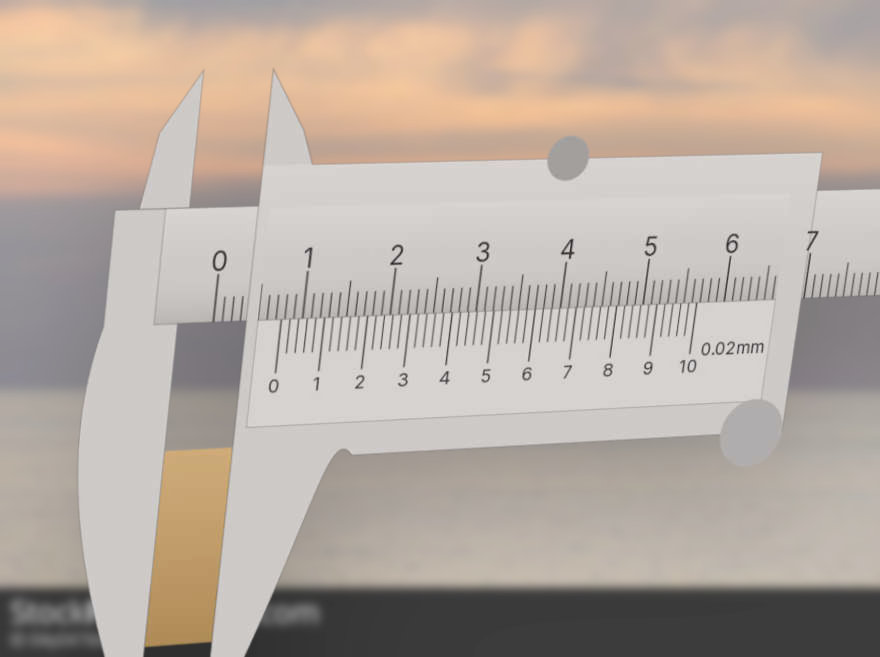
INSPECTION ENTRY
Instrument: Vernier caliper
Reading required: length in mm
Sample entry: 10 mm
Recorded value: 7.6 mm
